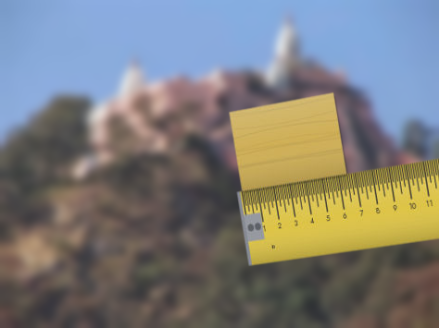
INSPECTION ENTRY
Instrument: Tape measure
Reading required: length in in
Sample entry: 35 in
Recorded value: 6.5 in
